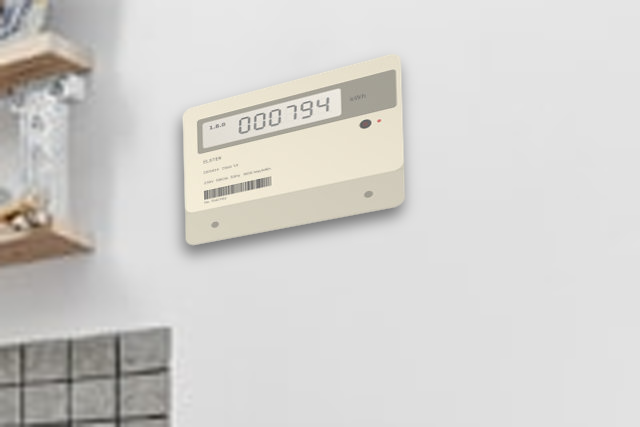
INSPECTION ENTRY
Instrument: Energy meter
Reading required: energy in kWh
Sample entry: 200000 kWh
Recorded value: 794 kWh
